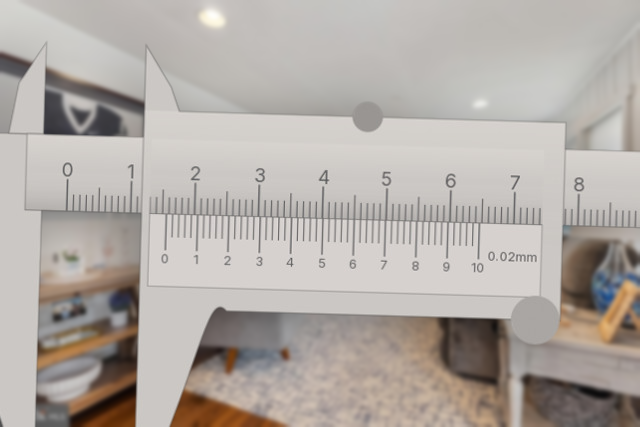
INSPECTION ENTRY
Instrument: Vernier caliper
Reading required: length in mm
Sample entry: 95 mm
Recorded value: 15.6 mm
